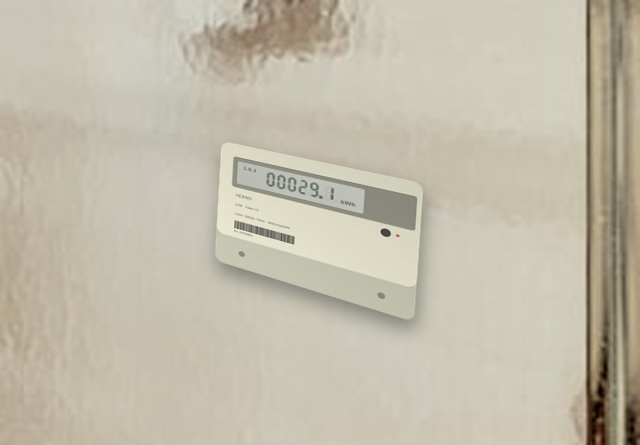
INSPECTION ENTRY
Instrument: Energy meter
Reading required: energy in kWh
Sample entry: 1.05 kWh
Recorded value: 29.1 kWh
